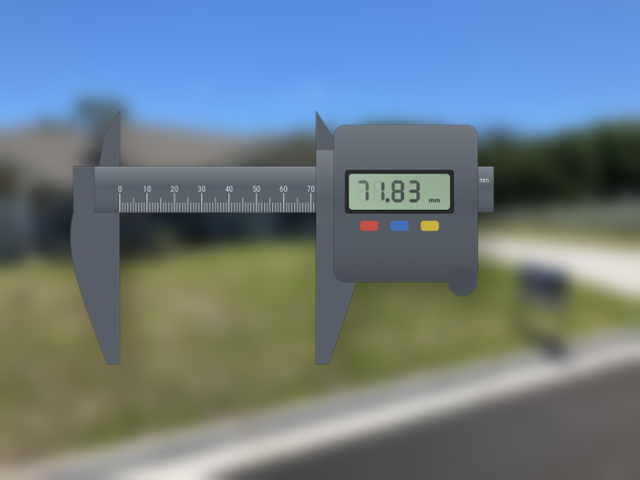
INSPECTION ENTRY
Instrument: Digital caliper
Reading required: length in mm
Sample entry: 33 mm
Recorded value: 71.83 mm
